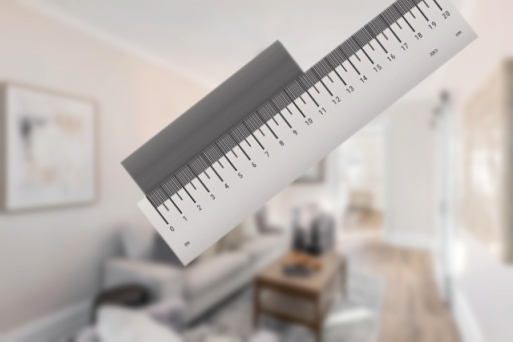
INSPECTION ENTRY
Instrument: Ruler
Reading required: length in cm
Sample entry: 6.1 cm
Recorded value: 11.5 cm
